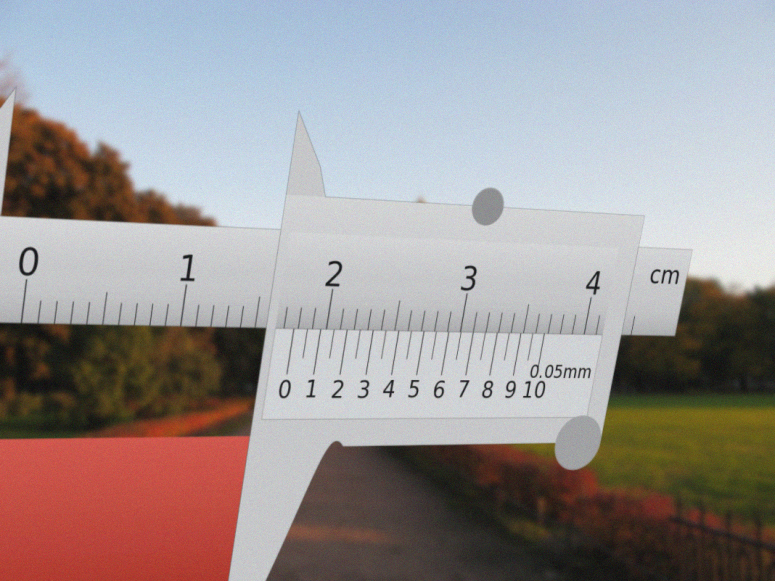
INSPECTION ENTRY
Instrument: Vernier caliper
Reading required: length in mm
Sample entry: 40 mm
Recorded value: 17.7 mm
